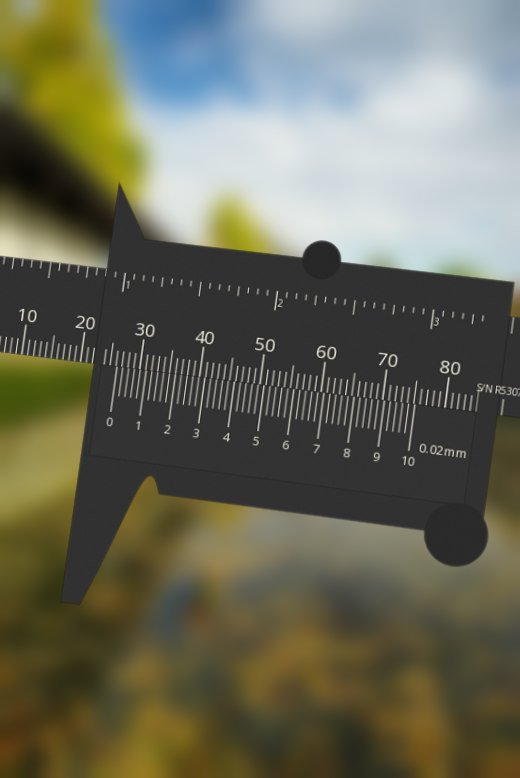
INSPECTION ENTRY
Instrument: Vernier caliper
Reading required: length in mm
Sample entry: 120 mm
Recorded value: 26.2 mm
